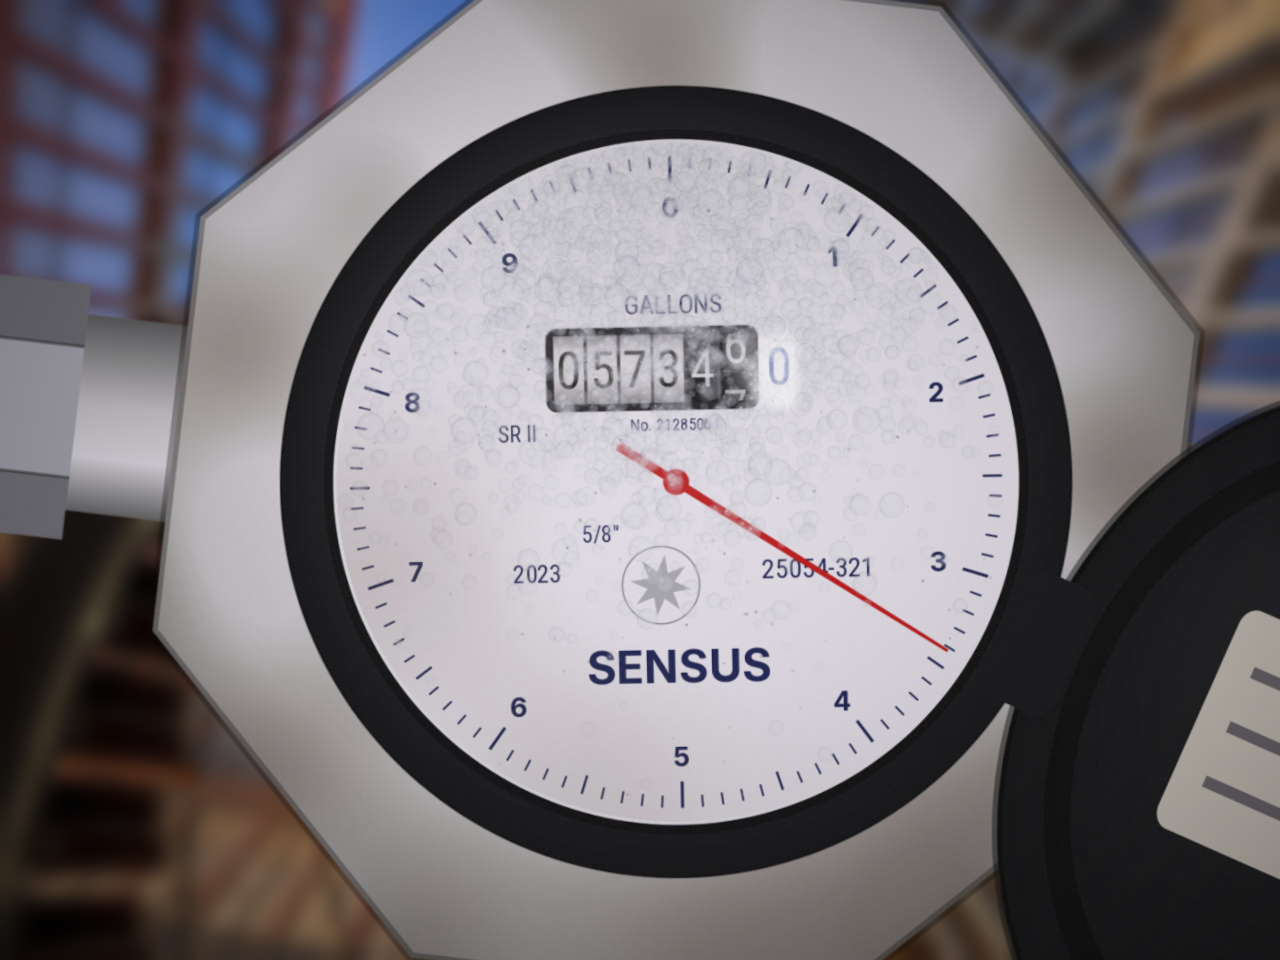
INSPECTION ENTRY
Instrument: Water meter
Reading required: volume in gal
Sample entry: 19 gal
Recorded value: 573463.4 gal
